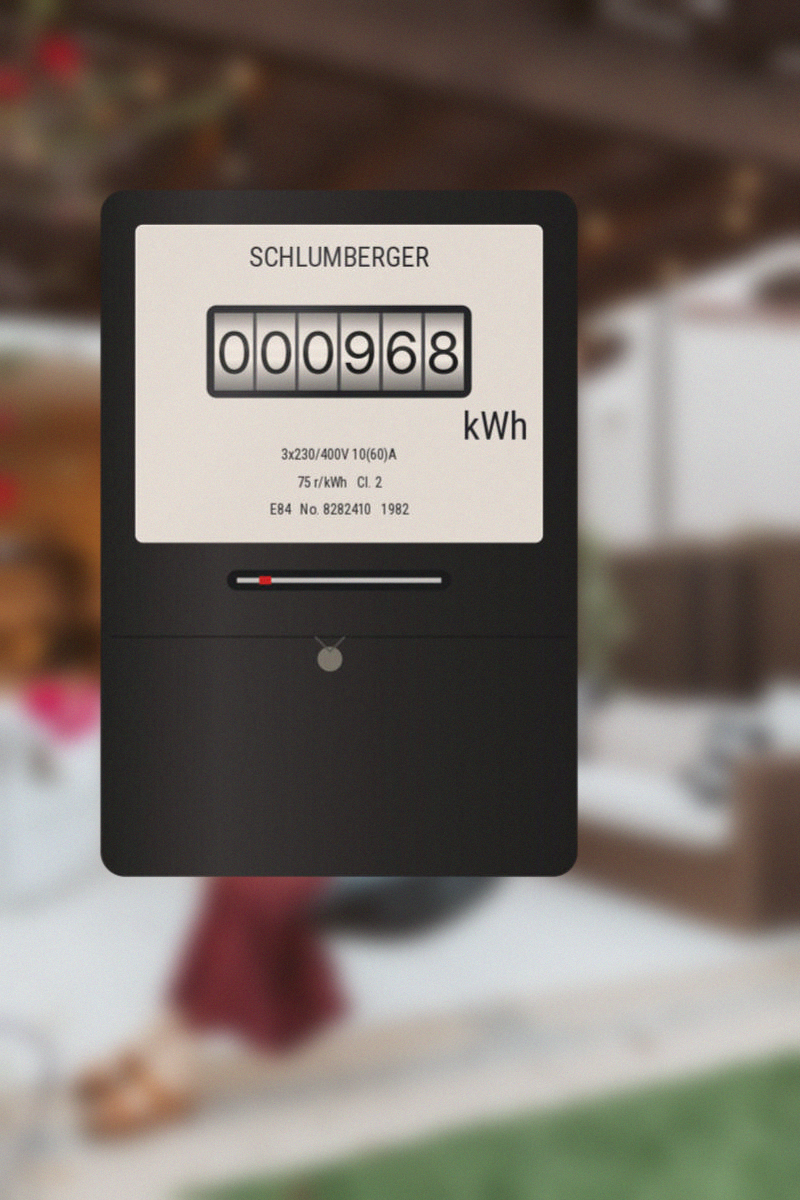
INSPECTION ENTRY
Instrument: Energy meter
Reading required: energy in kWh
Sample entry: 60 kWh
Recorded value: 968 kWh
